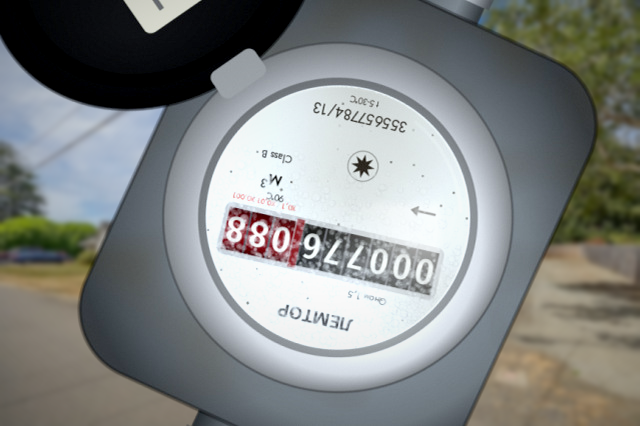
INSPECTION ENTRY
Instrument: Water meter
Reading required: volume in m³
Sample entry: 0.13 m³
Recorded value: 776.088 m³
